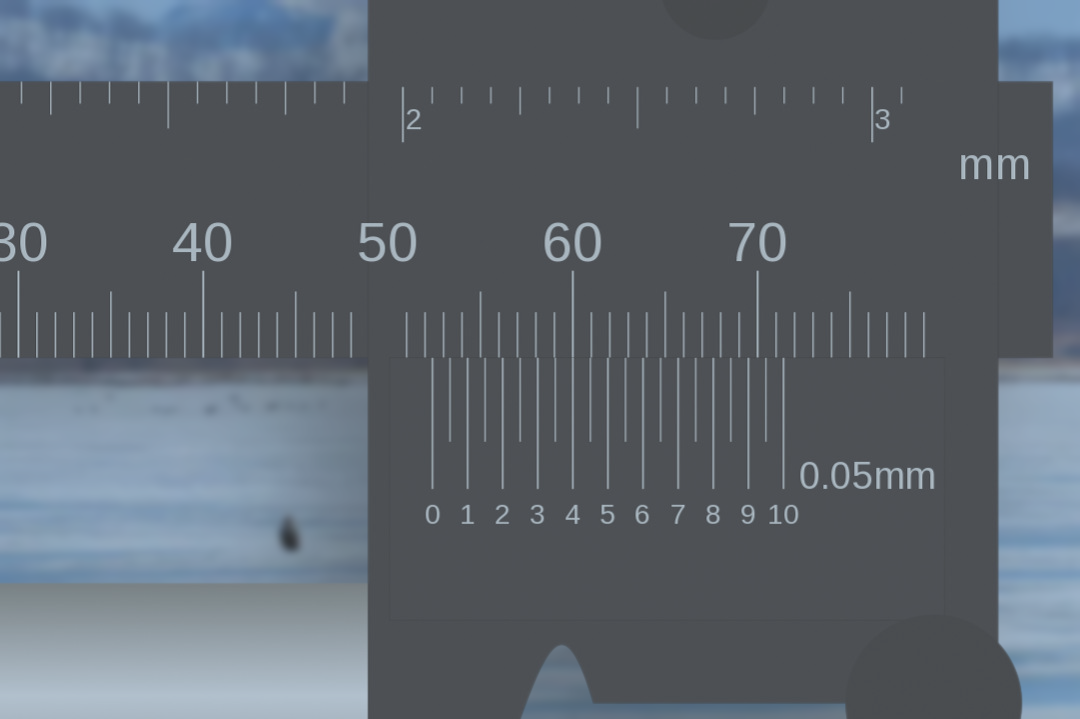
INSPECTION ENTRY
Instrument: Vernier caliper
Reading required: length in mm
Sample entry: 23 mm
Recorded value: 52.4 mm
